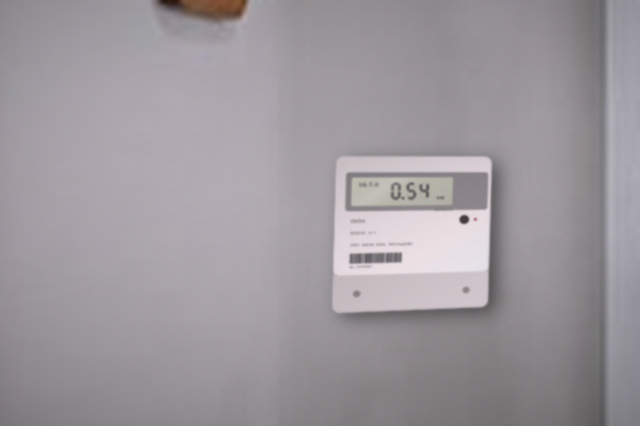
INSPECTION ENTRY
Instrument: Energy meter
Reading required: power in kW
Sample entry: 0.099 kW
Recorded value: 0.54 kW
